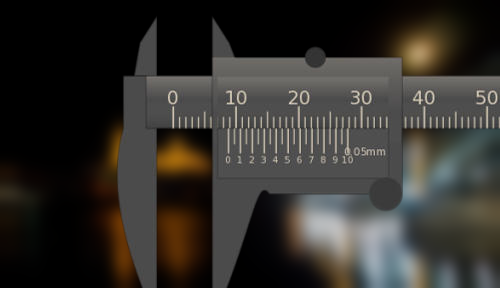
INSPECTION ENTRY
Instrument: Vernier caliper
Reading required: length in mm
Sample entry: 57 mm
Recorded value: 8.8 mm
